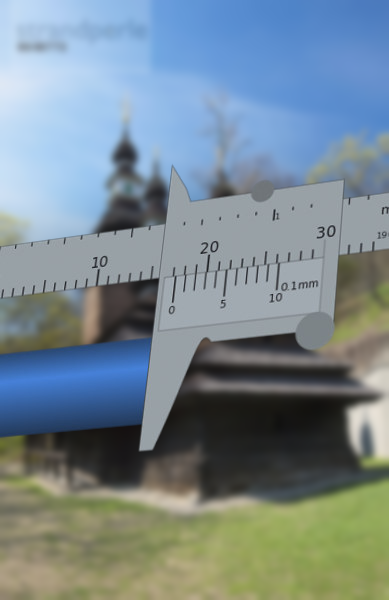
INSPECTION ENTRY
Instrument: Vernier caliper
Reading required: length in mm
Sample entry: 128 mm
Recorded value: 17.2 mm
